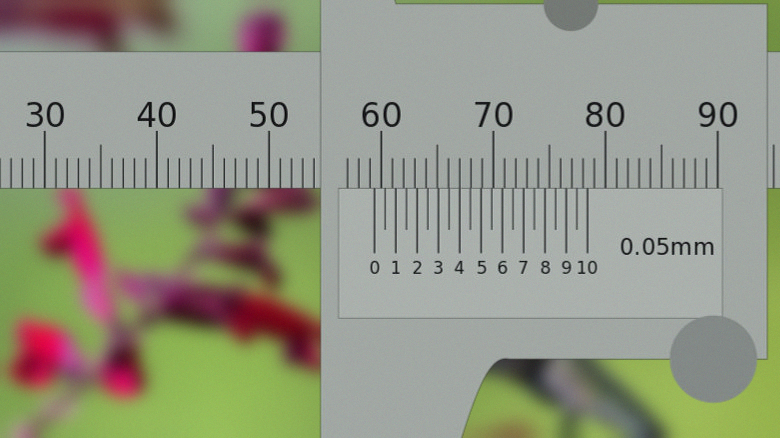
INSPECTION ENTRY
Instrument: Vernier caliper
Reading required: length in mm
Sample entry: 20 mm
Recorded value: 59.4 mm
